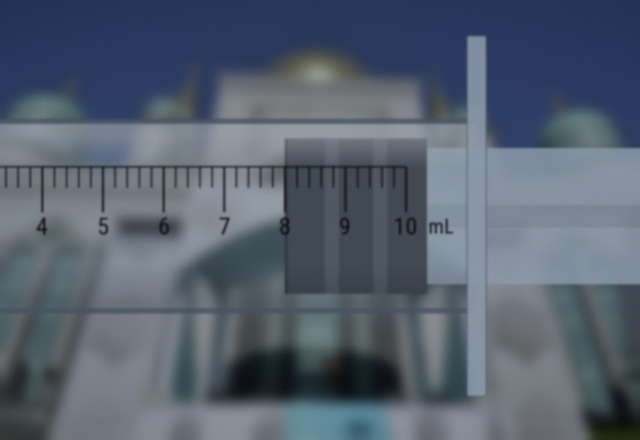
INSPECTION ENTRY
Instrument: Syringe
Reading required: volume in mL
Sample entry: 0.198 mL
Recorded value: 8 mL
